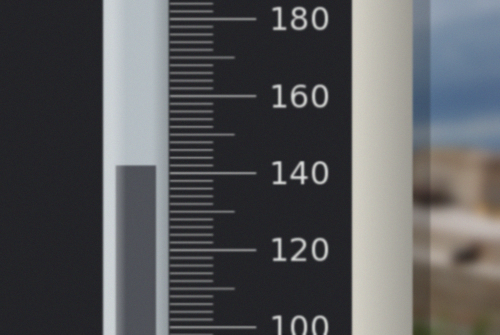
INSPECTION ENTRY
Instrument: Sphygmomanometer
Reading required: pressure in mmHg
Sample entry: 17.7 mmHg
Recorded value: 142 mmHg
